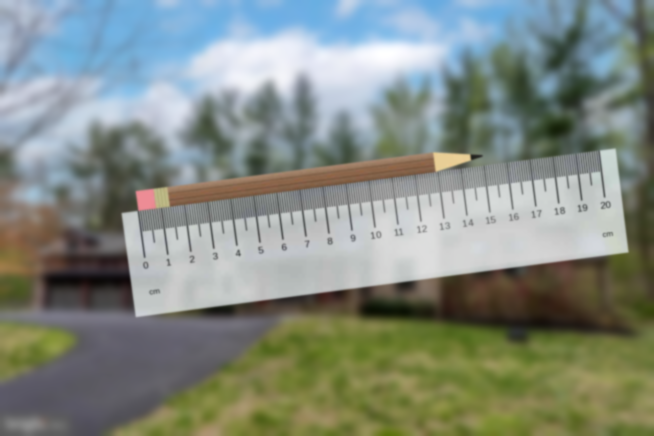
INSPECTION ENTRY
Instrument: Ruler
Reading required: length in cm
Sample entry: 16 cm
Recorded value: 15 cm
